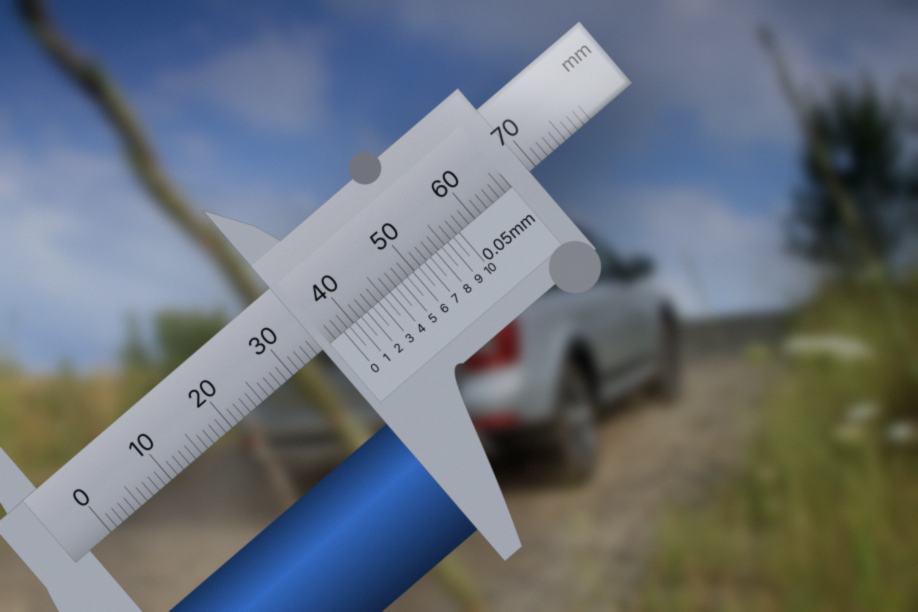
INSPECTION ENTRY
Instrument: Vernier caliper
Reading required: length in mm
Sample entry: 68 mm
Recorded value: 38.4 mm
